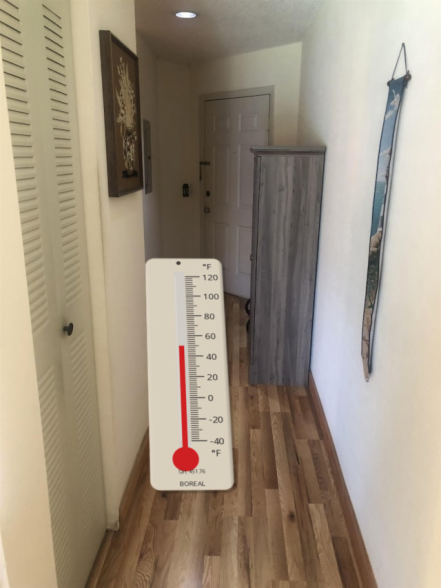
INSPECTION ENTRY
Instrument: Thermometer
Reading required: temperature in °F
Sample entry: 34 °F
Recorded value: 50 °F
